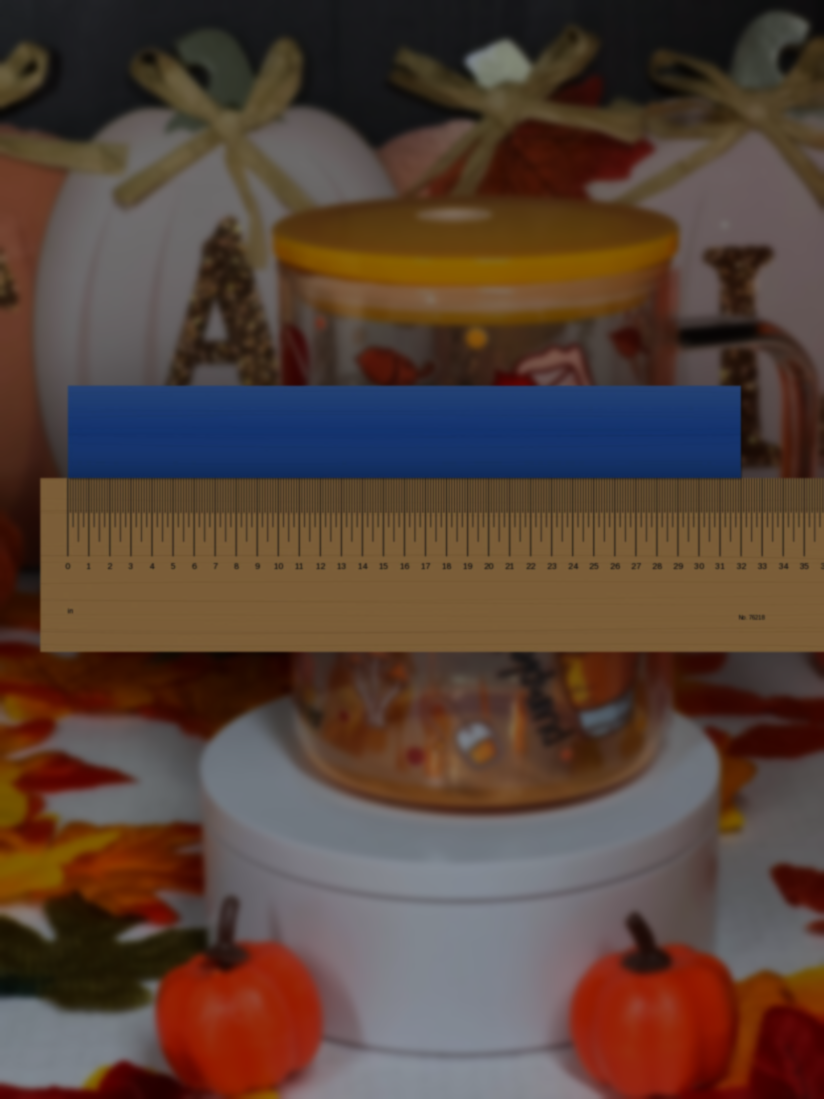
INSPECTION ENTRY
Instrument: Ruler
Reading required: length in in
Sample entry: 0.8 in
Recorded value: 32 in
